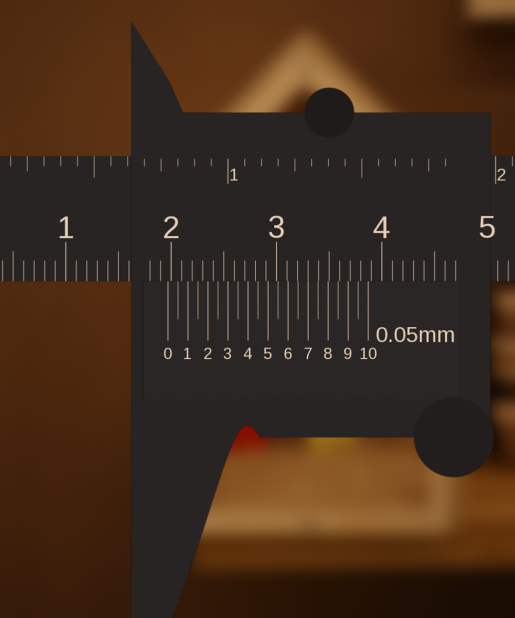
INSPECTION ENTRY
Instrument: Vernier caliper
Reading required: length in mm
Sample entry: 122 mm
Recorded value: 19.7 mm
